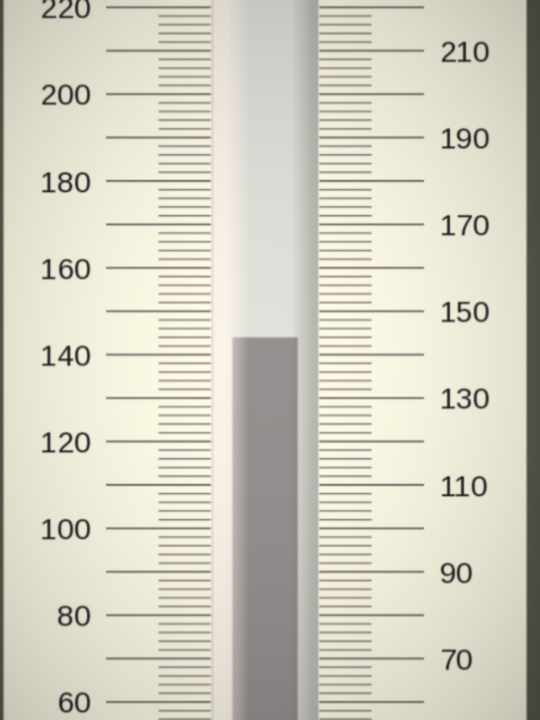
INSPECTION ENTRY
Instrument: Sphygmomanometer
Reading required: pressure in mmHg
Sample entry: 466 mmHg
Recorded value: 144 mmHg
